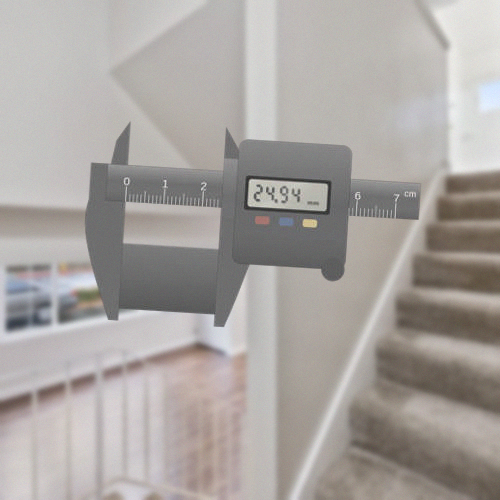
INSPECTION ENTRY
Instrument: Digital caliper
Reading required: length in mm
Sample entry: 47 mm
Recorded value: 24.94 mm
